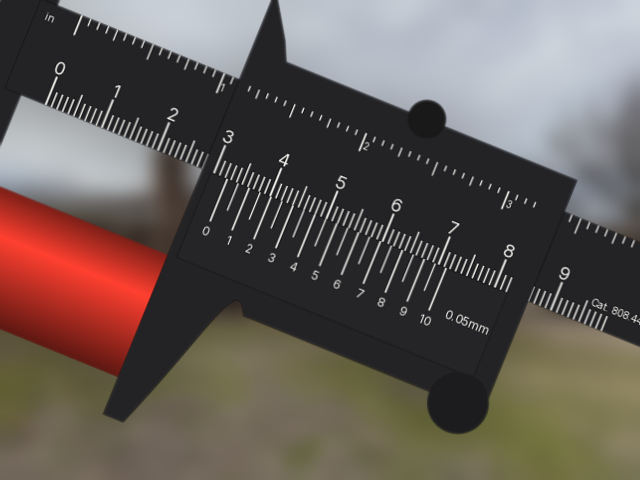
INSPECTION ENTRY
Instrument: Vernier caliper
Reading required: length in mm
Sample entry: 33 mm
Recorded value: 32.4 mm
